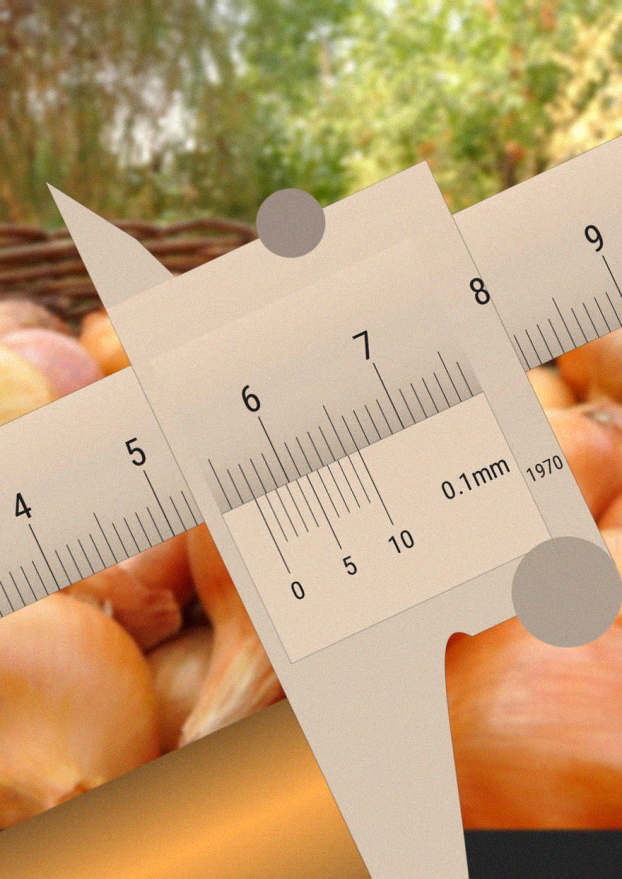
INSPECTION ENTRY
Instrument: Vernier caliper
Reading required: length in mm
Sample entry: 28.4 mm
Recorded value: 57.0 mm
